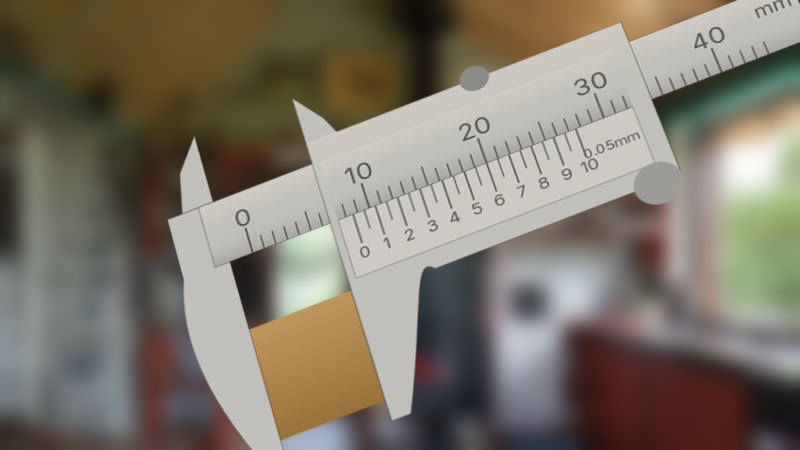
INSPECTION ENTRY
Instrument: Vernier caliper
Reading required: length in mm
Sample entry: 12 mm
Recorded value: 8.6 mm
